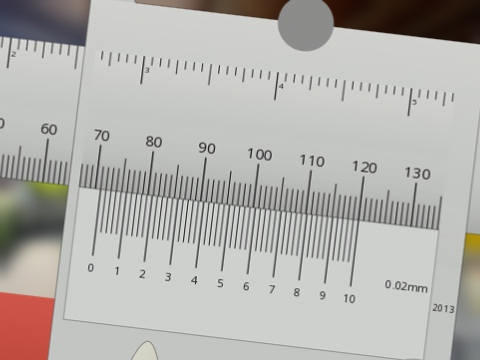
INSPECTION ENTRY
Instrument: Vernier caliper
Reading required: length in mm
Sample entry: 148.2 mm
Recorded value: 71.0 mm
